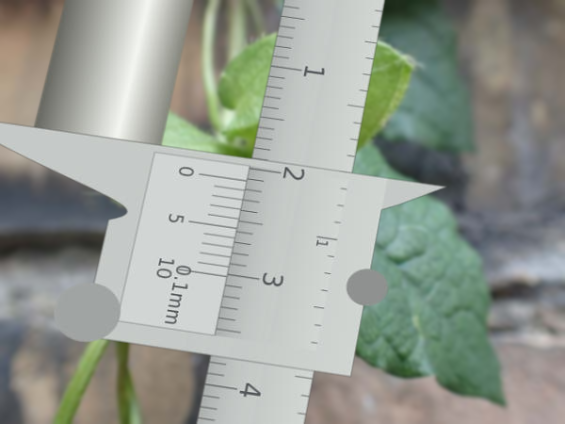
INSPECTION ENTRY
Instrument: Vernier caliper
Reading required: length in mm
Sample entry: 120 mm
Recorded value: 21.2 mm
